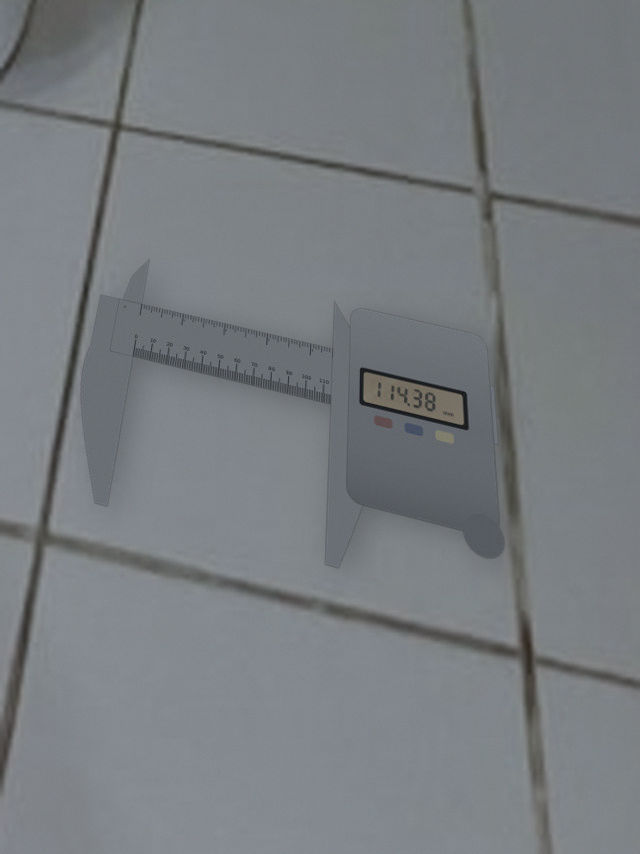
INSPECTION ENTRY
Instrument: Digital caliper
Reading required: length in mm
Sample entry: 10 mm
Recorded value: 114.38 mm
